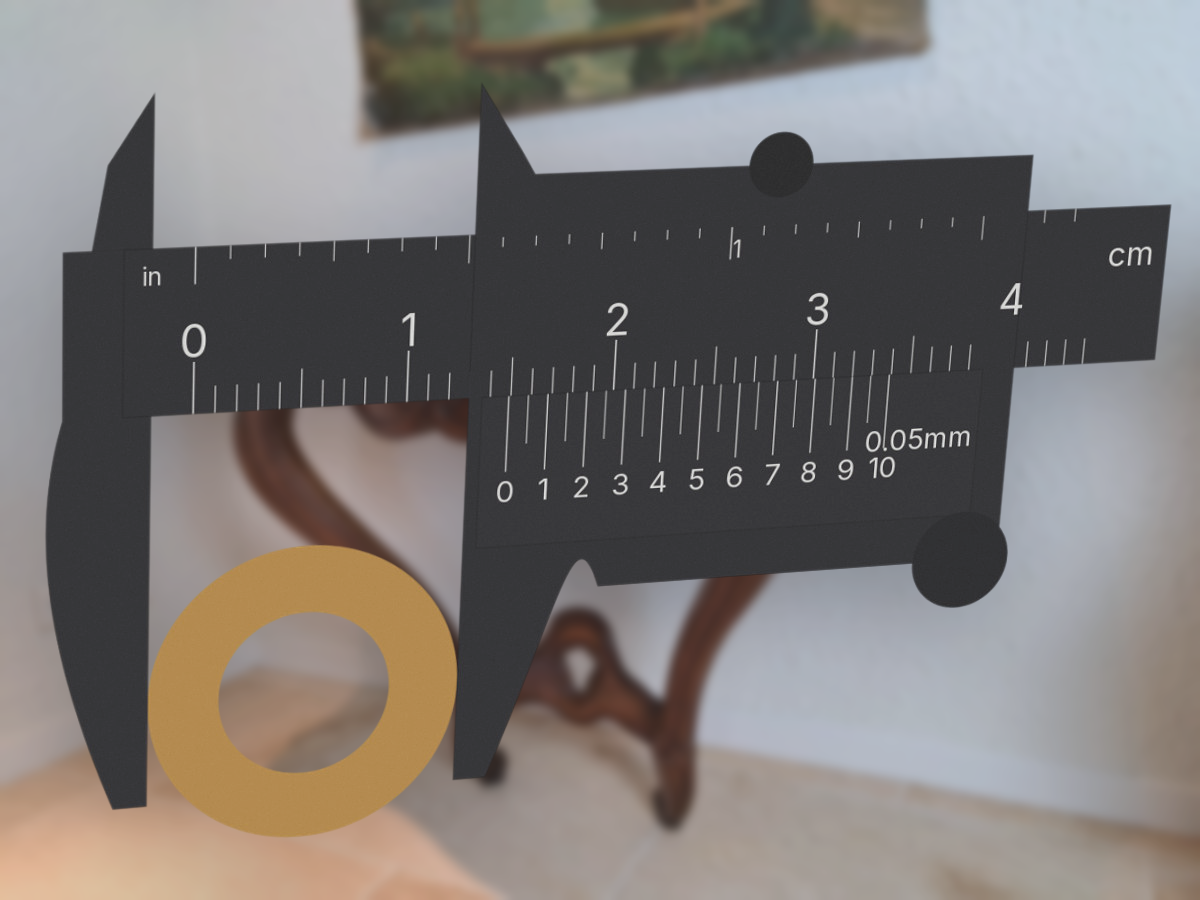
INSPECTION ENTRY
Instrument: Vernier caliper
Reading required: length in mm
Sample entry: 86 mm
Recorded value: 14.9 mm
